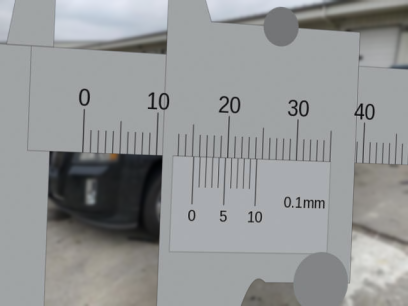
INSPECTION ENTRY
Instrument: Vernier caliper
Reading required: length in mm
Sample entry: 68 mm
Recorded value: 15.2 mm
